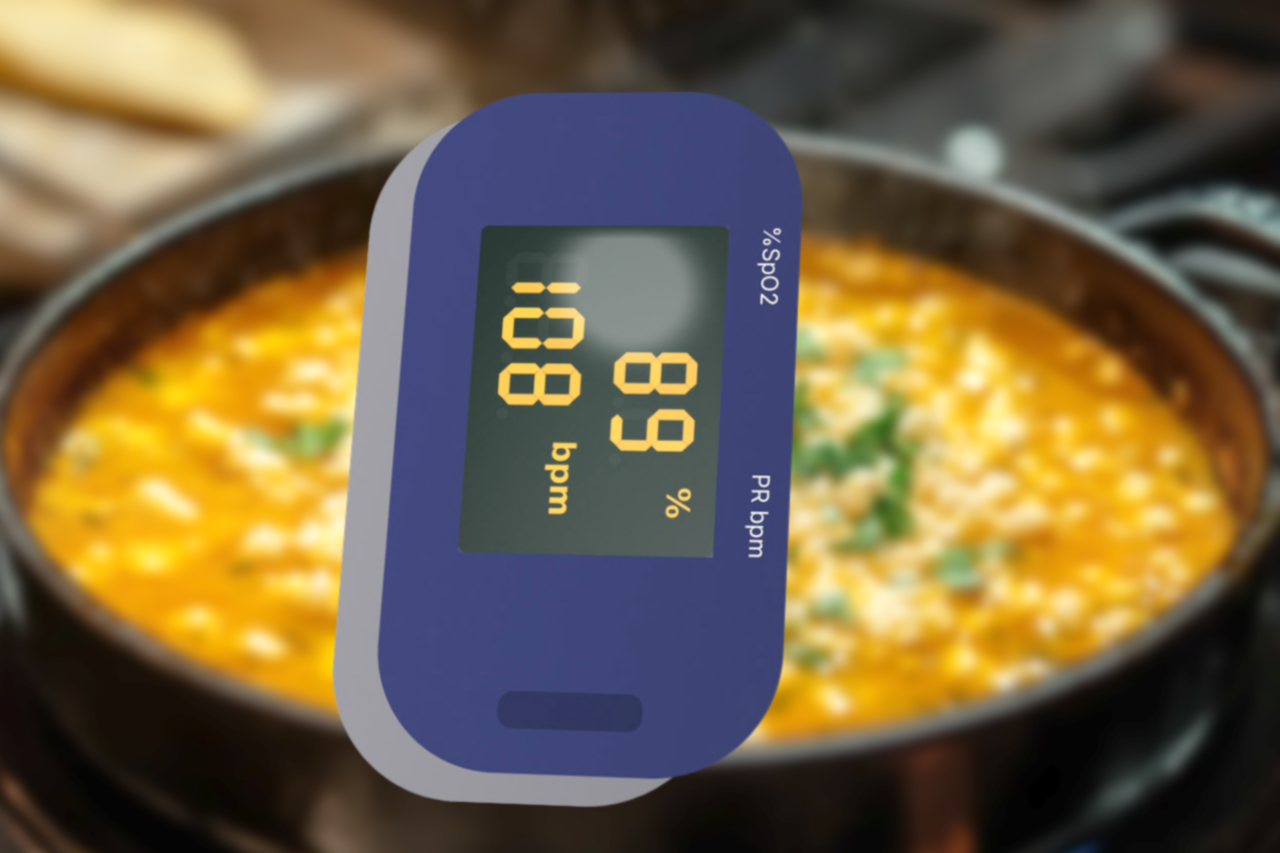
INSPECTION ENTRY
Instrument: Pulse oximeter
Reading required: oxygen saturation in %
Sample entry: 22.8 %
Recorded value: 89 %
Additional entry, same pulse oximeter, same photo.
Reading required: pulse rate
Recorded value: 108 bpm
